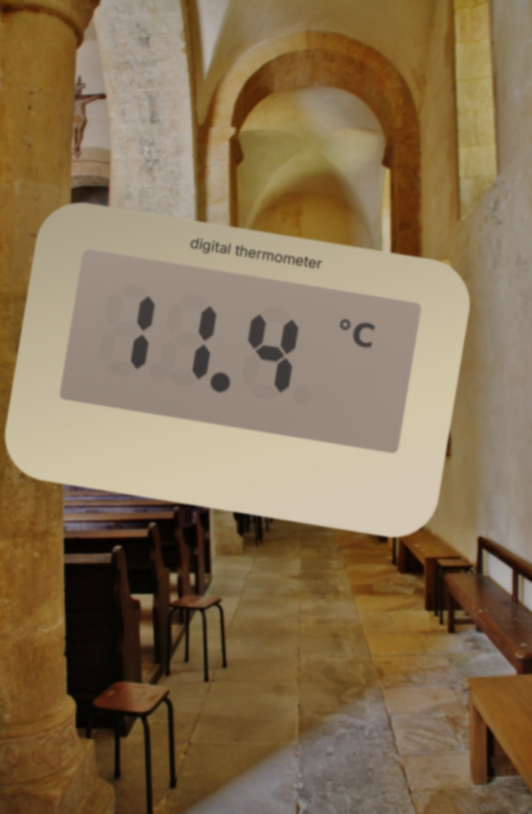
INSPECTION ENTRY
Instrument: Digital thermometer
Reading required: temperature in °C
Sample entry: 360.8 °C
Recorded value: 11.4 °C
